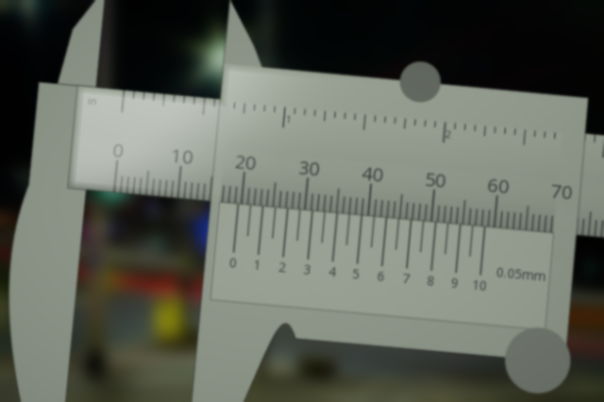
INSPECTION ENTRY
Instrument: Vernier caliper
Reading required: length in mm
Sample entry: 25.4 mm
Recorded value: 19.5 mm
